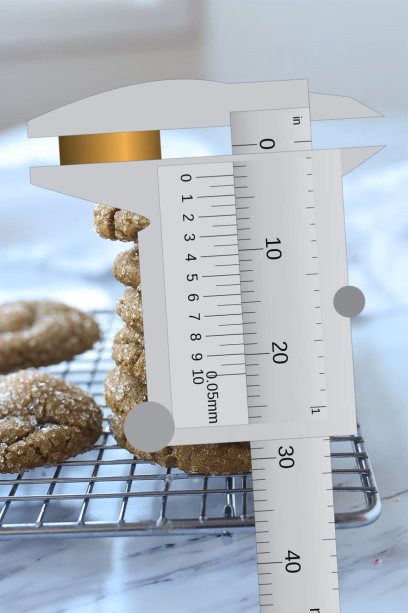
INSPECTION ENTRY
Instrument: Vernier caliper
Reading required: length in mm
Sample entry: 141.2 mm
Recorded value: 2.8 mm
